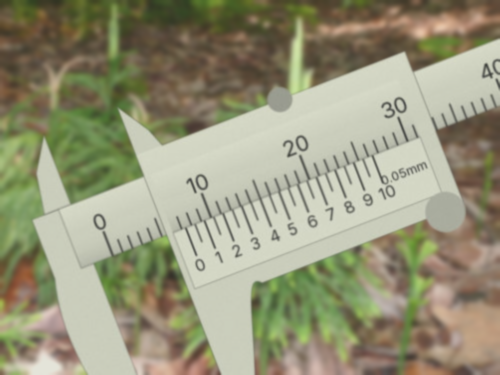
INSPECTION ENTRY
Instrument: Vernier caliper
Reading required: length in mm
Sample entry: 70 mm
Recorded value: 7.4 mm
